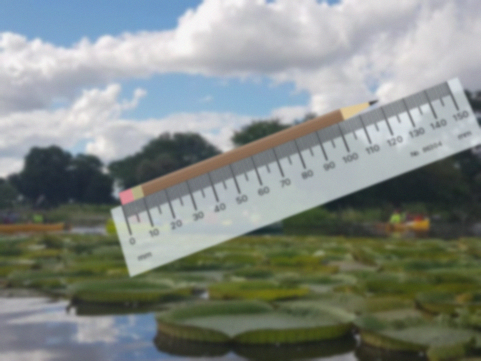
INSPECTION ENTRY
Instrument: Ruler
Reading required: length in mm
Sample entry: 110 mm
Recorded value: 120 mm
